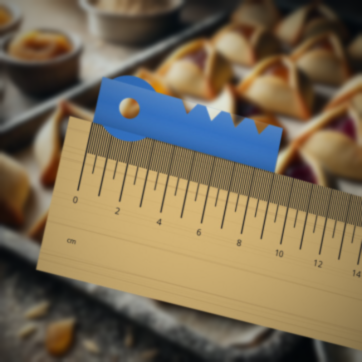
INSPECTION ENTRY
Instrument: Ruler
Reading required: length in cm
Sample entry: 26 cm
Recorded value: 9 cm
